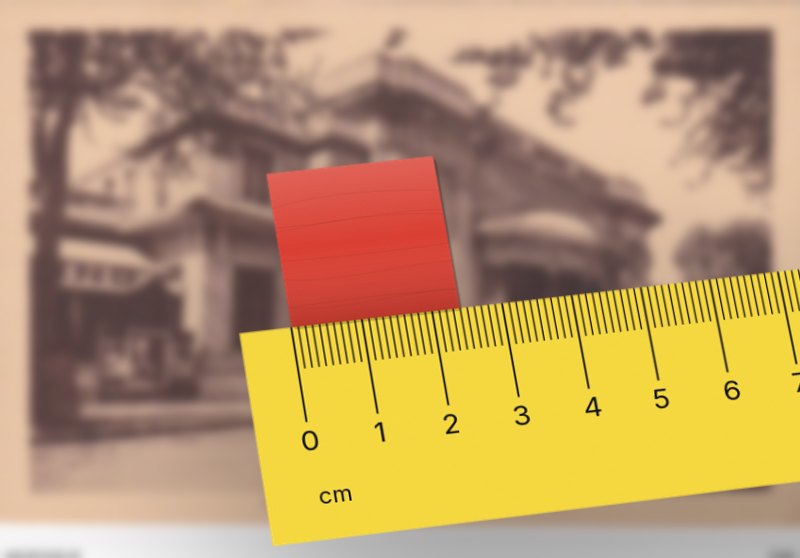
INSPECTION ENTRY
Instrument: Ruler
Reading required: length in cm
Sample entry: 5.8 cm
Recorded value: 2.4 cm
